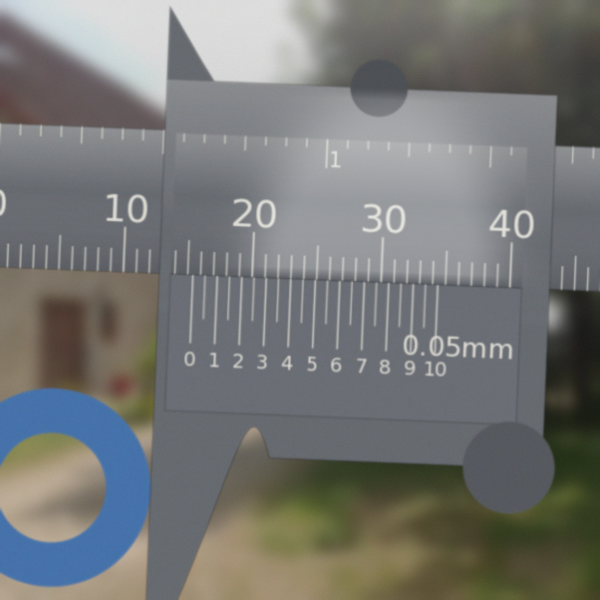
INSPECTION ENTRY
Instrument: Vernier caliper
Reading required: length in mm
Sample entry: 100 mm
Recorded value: 15.4 mm
